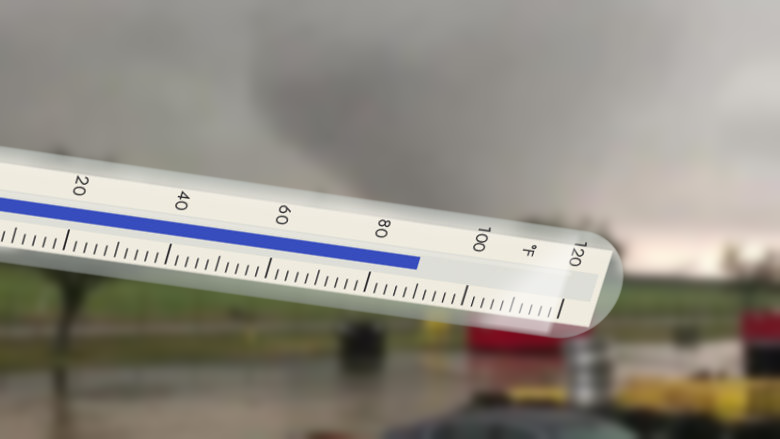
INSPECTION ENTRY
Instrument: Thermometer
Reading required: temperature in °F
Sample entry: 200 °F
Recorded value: 89 °F
